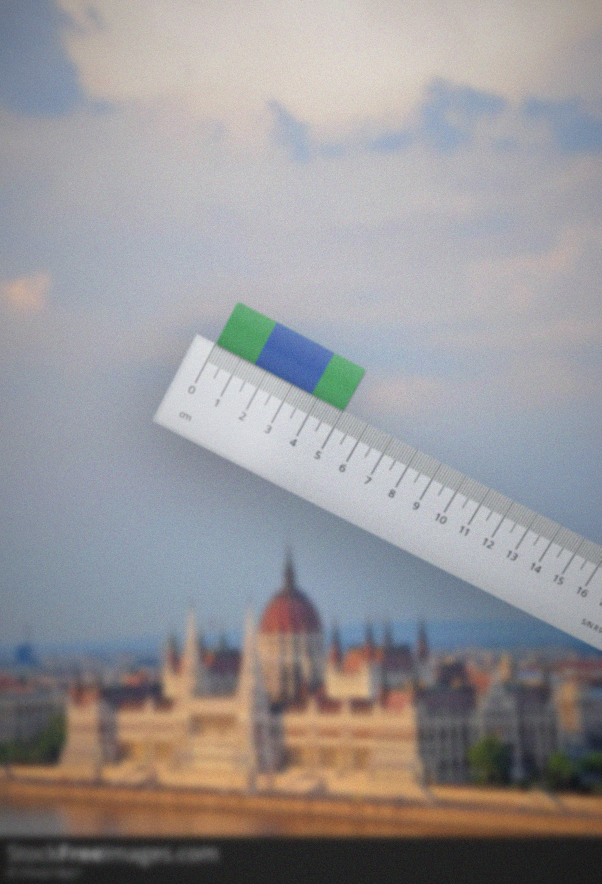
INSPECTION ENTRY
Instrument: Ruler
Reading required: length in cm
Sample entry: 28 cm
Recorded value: 5 cm
